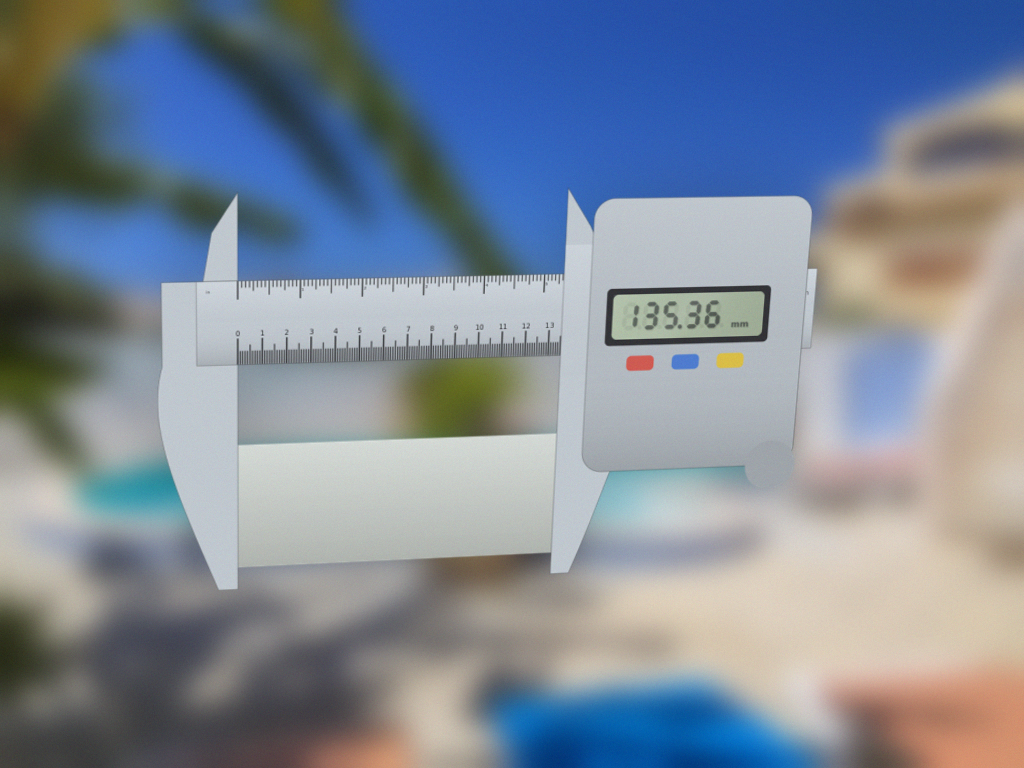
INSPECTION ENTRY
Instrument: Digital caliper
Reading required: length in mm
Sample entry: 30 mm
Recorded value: 135.36 mm
